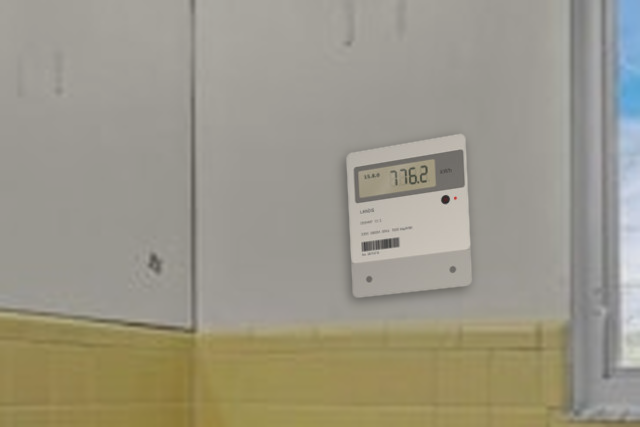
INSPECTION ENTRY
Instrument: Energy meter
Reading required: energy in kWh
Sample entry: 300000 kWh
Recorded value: 776.2 kWh
